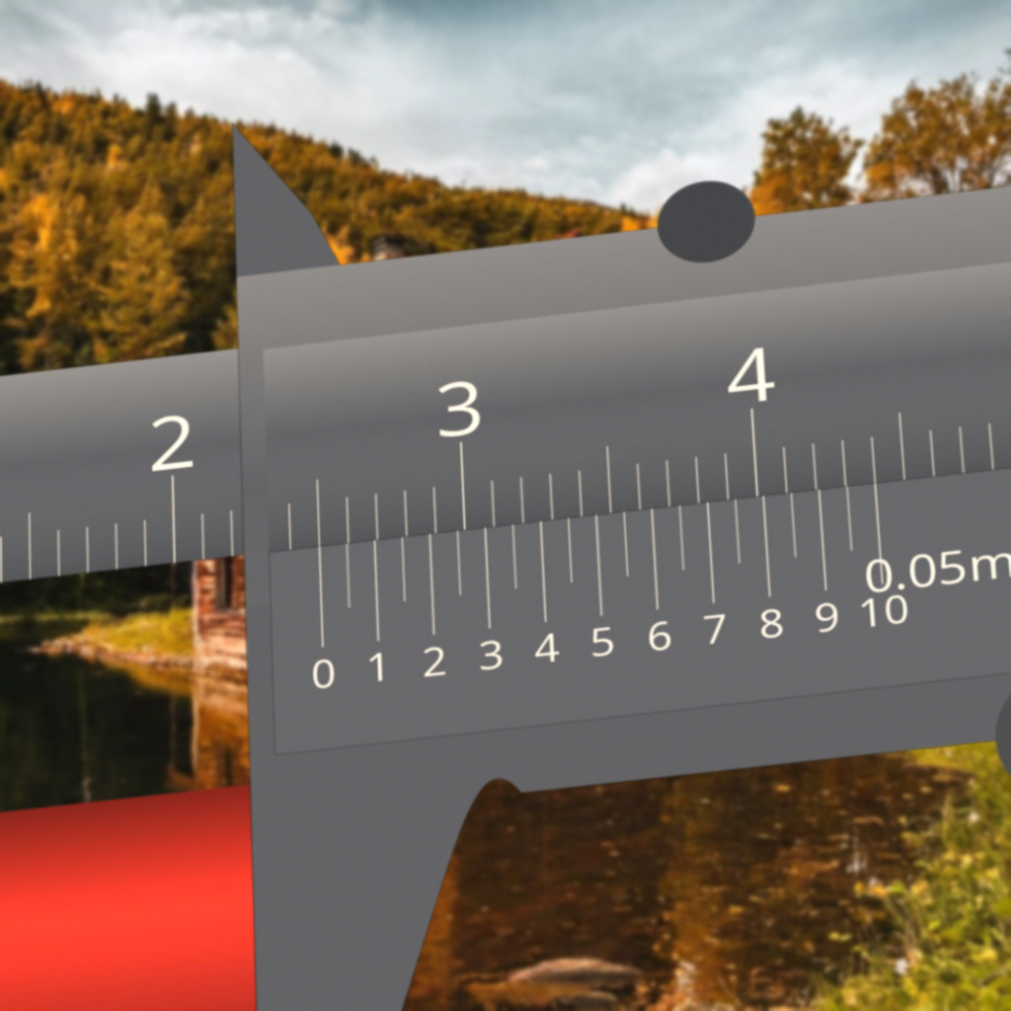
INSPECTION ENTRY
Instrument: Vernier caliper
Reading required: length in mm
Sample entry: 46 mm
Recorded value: 25.00 mm
